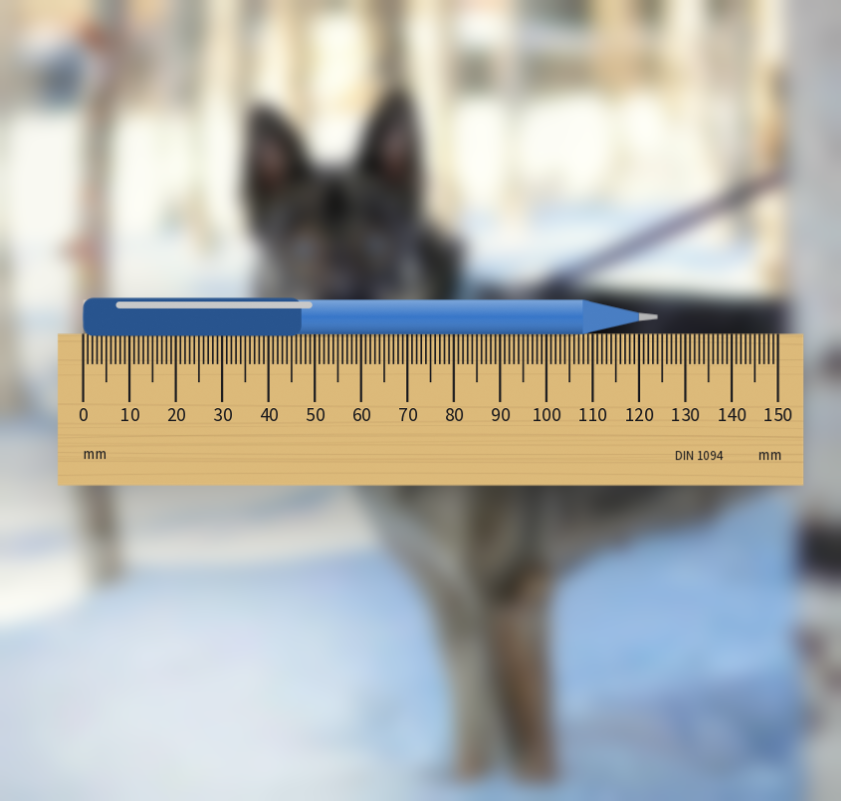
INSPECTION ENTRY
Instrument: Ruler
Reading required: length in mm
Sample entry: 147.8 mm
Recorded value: 124 mm
